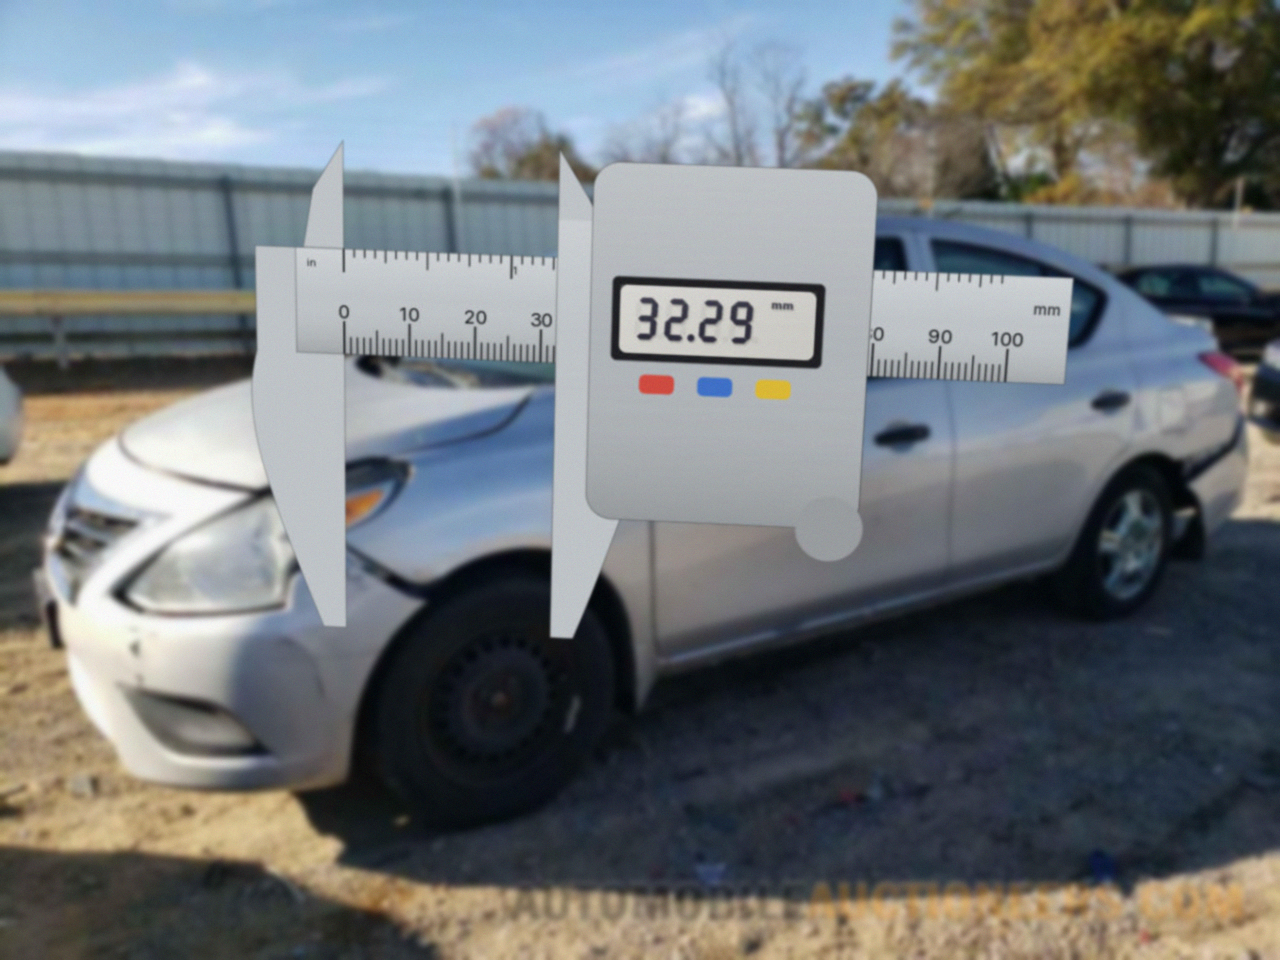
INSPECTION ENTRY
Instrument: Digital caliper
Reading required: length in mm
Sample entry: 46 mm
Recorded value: 32.29 mm
